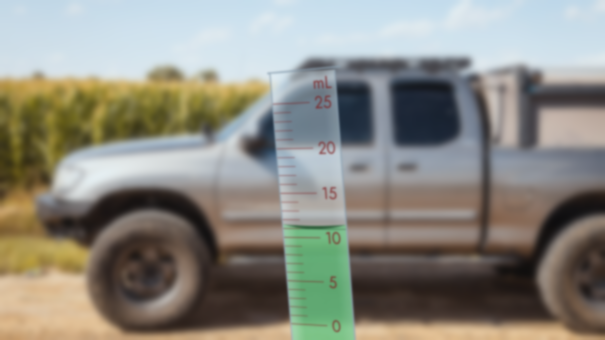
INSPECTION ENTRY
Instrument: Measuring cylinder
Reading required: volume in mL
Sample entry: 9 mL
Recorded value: 11 mL
